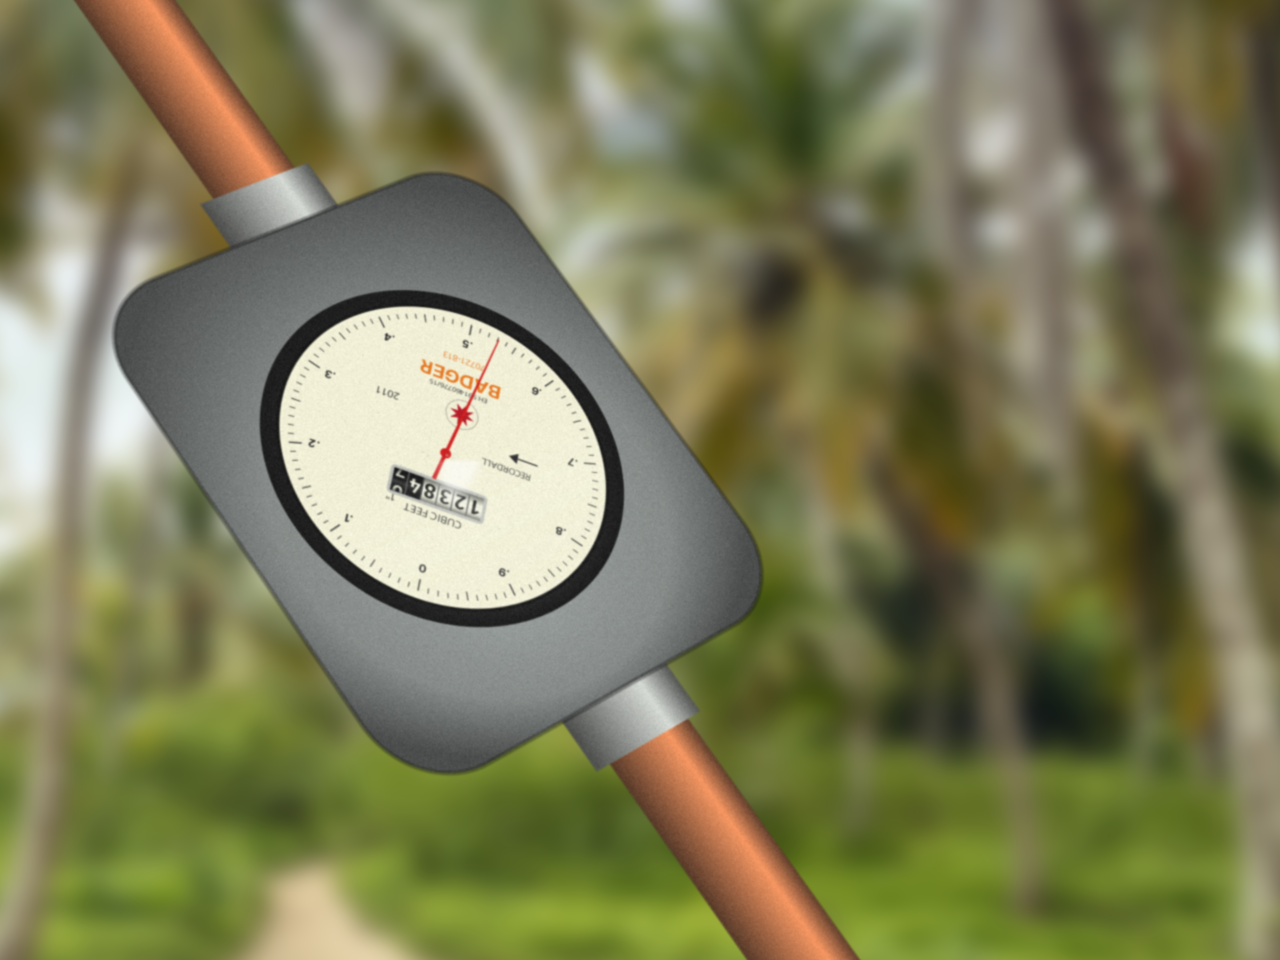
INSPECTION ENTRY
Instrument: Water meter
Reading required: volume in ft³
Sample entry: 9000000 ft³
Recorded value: 123846.53 ft³
